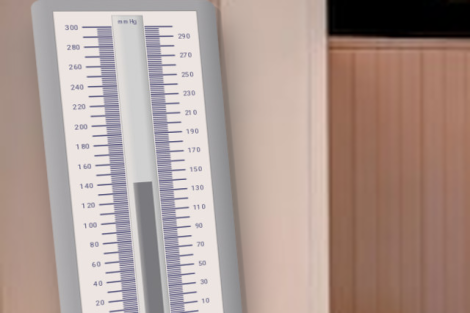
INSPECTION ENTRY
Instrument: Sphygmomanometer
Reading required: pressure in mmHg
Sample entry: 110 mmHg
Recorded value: 140 mmHg
